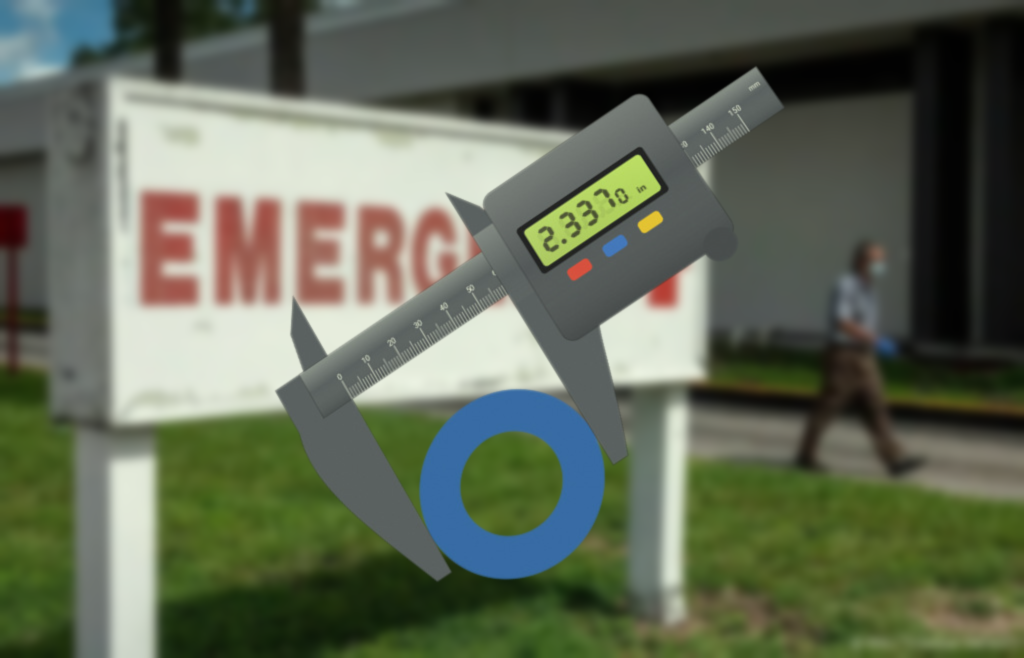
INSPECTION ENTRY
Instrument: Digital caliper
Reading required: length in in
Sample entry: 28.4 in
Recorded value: 2.3370 in
